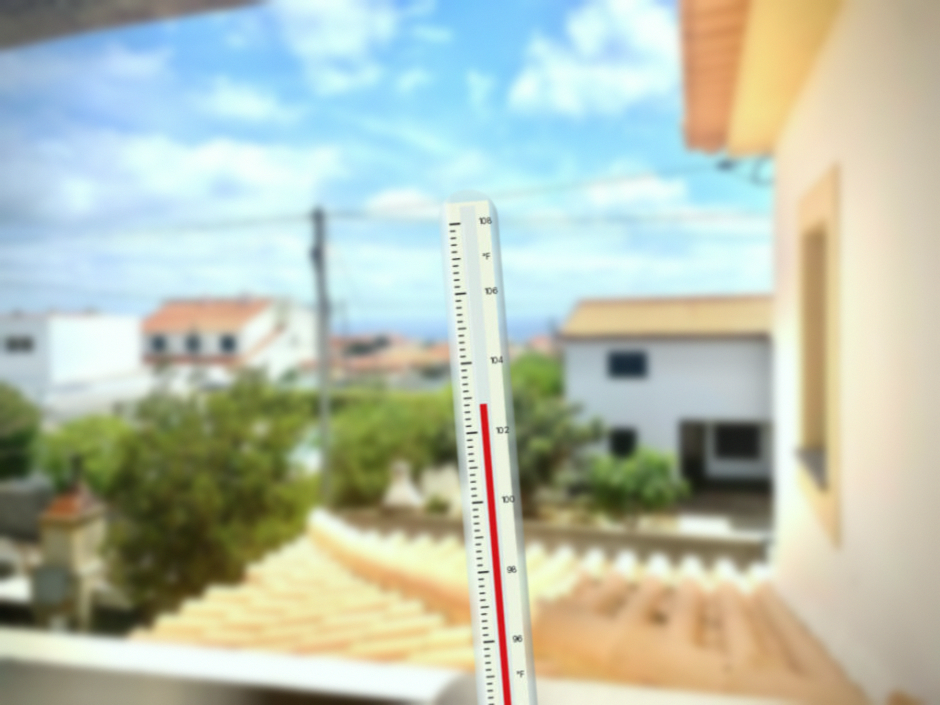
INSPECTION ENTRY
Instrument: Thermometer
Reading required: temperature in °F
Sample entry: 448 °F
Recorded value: 102.8 °F
